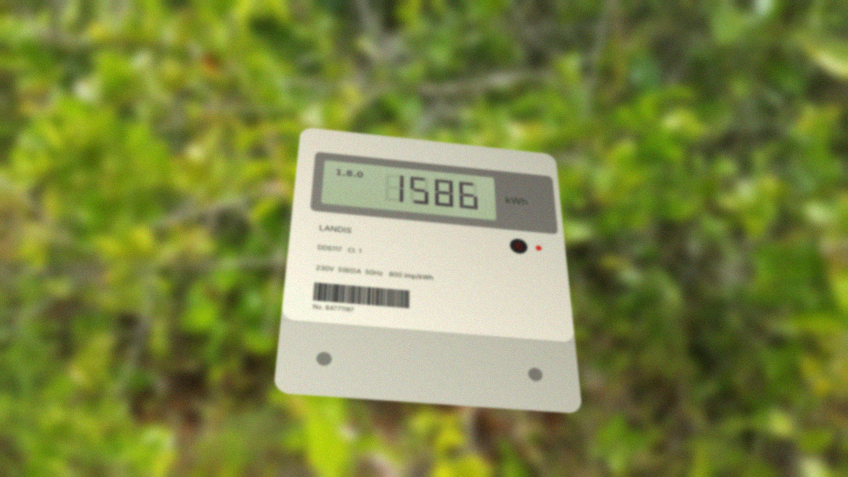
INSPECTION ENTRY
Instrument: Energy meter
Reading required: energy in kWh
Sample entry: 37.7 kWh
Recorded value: 1586 kWh
